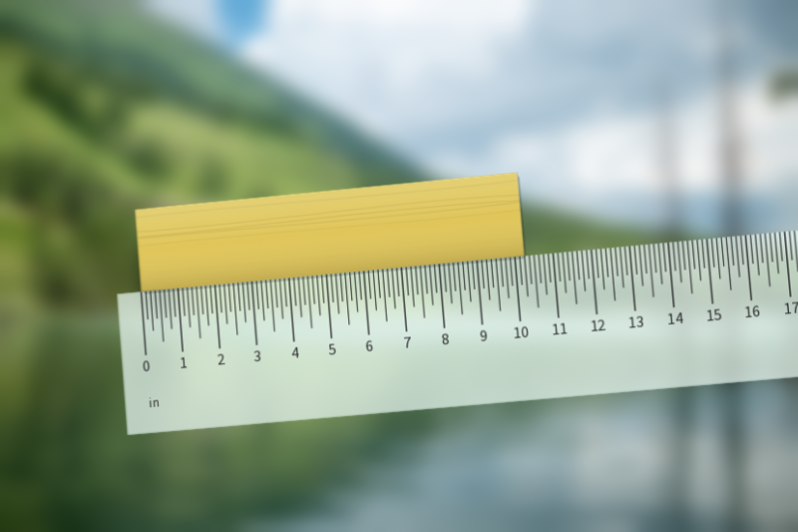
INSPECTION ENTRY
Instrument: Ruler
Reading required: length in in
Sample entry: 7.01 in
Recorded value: 10.25 in
